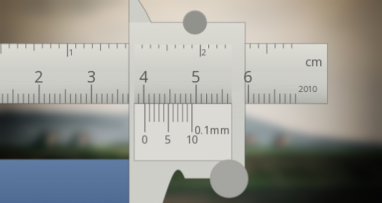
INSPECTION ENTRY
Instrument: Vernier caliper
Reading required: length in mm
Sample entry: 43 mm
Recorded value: 40.2 mm
